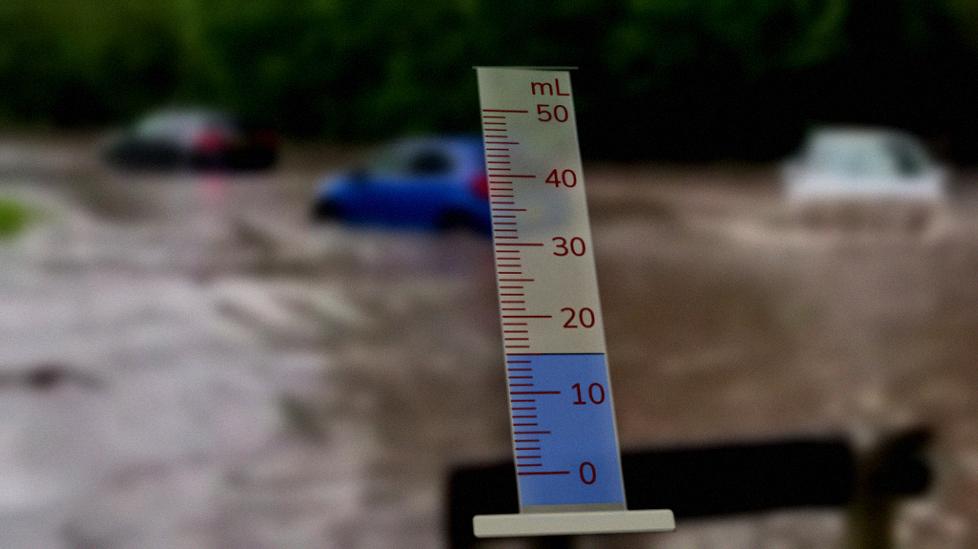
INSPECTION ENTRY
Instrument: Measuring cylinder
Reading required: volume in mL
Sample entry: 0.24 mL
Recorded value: 15 mL
